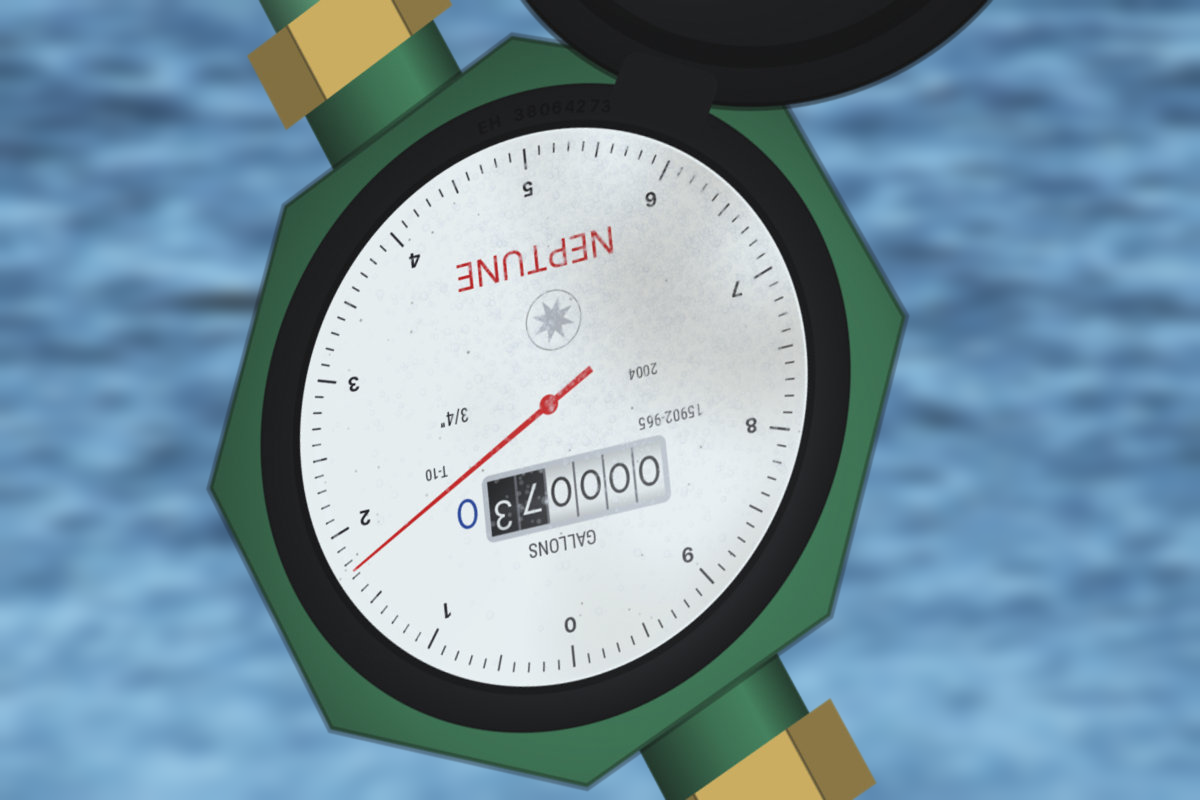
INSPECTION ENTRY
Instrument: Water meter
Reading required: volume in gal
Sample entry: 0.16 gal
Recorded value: 731.7 gal
